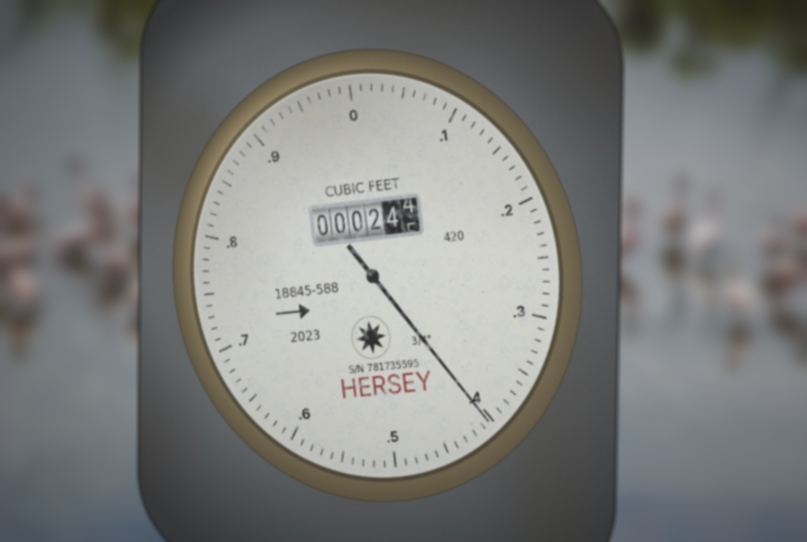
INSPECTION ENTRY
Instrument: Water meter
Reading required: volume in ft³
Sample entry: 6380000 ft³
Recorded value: 244.40 ft³
